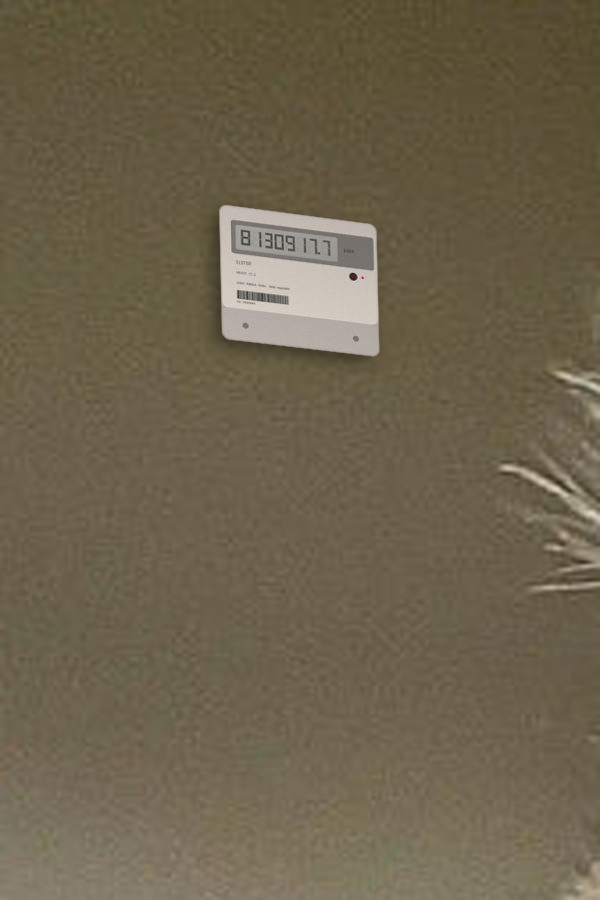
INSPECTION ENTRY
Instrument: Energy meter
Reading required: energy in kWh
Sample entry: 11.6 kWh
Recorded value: 8130917.7 kWh
